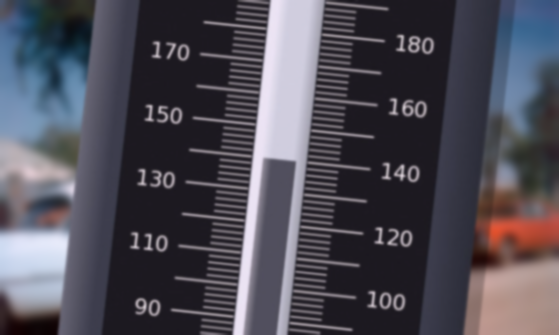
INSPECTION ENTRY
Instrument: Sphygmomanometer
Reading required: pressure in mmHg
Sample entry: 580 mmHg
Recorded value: 140 mmHg
